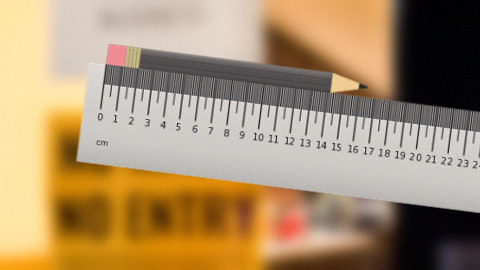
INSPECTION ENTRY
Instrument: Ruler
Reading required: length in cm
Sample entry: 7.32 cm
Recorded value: 16.5 cm
